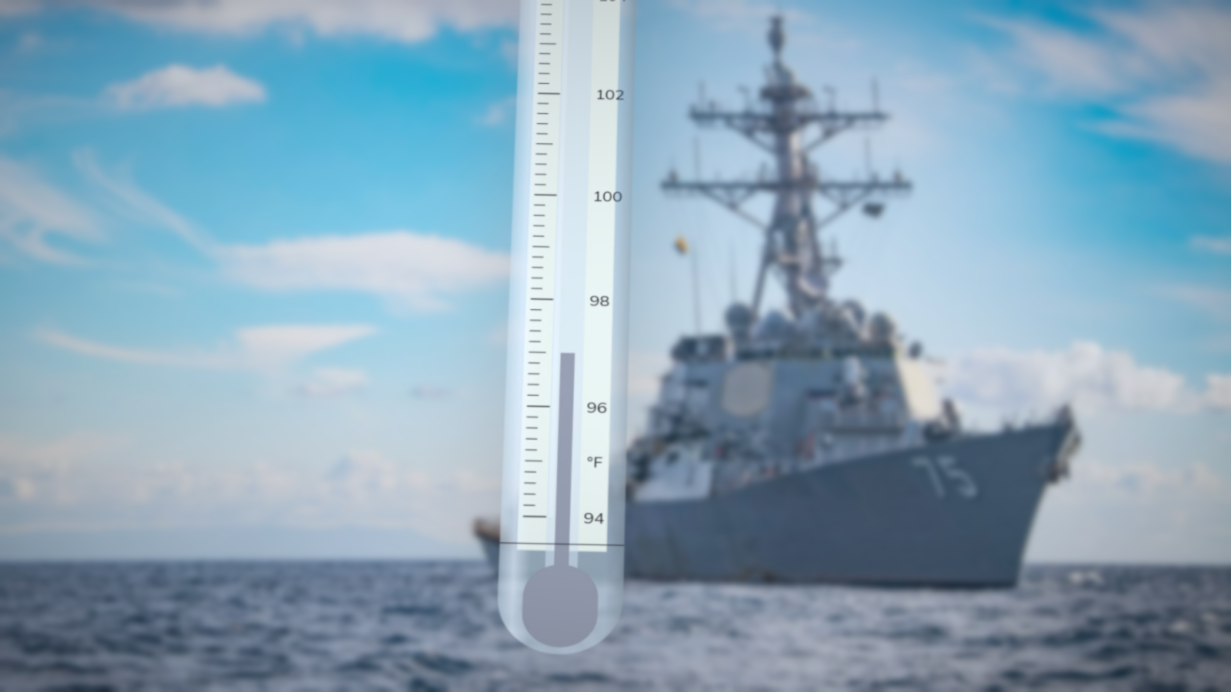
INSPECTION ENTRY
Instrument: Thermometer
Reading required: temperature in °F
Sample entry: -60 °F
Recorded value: 97 °F
